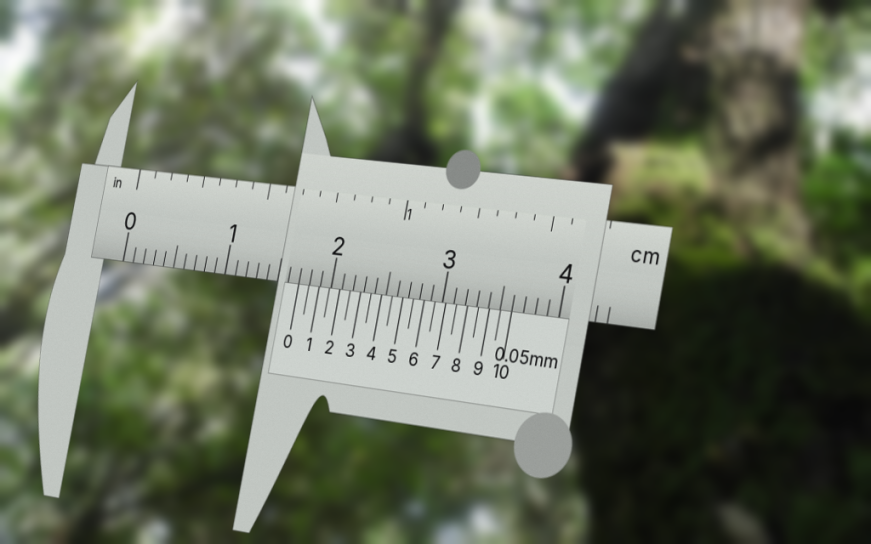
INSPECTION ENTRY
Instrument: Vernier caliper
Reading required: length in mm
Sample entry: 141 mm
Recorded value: 17.0 mm
